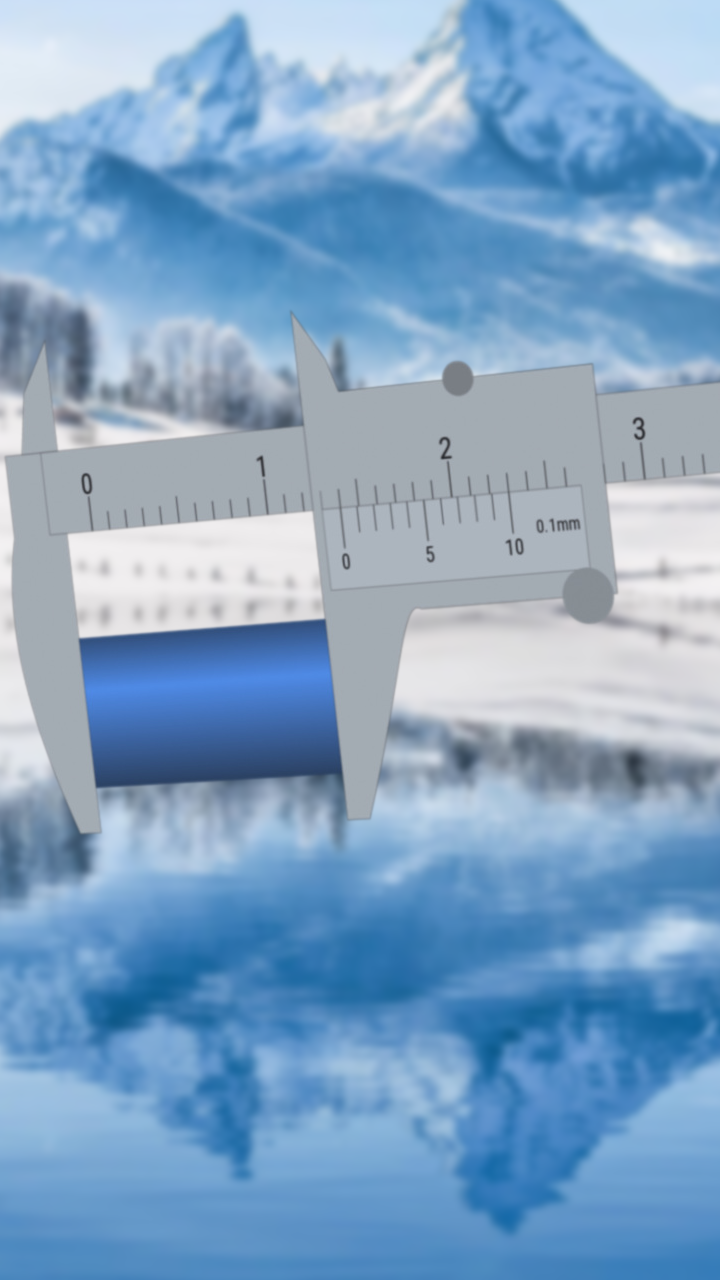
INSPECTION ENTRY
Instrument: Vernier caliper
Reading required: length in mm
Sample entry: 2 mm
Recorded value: 14.0 mm
